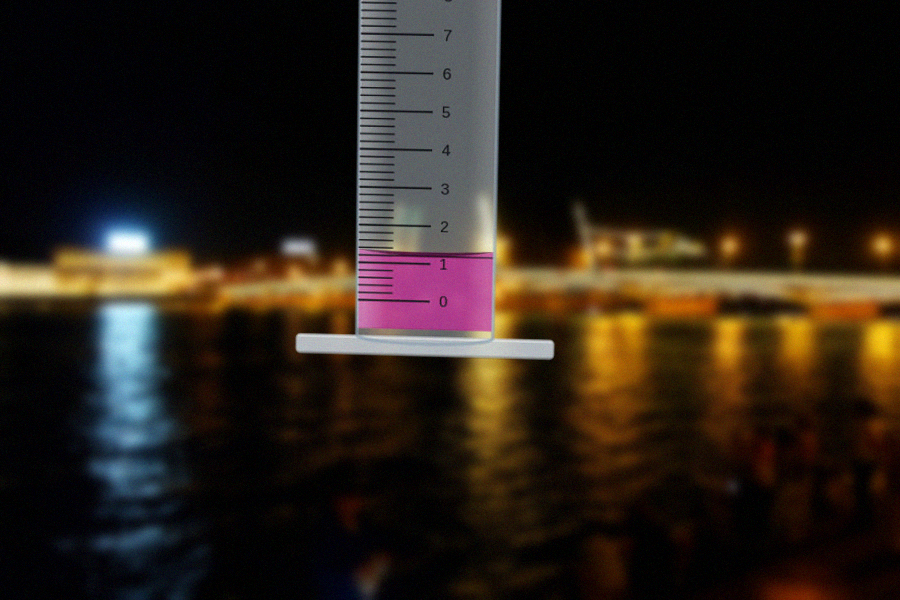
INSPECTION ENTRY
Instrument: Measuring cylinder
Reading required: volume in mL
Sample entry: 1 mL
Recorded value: 1.2 mL
